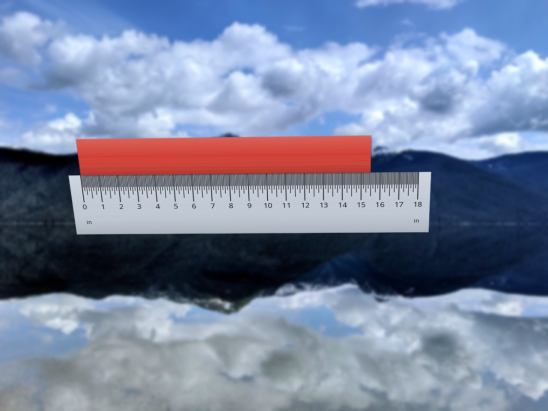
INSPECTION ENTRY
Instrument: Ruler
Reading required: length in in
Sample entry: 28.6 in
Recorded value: 15.5 in
